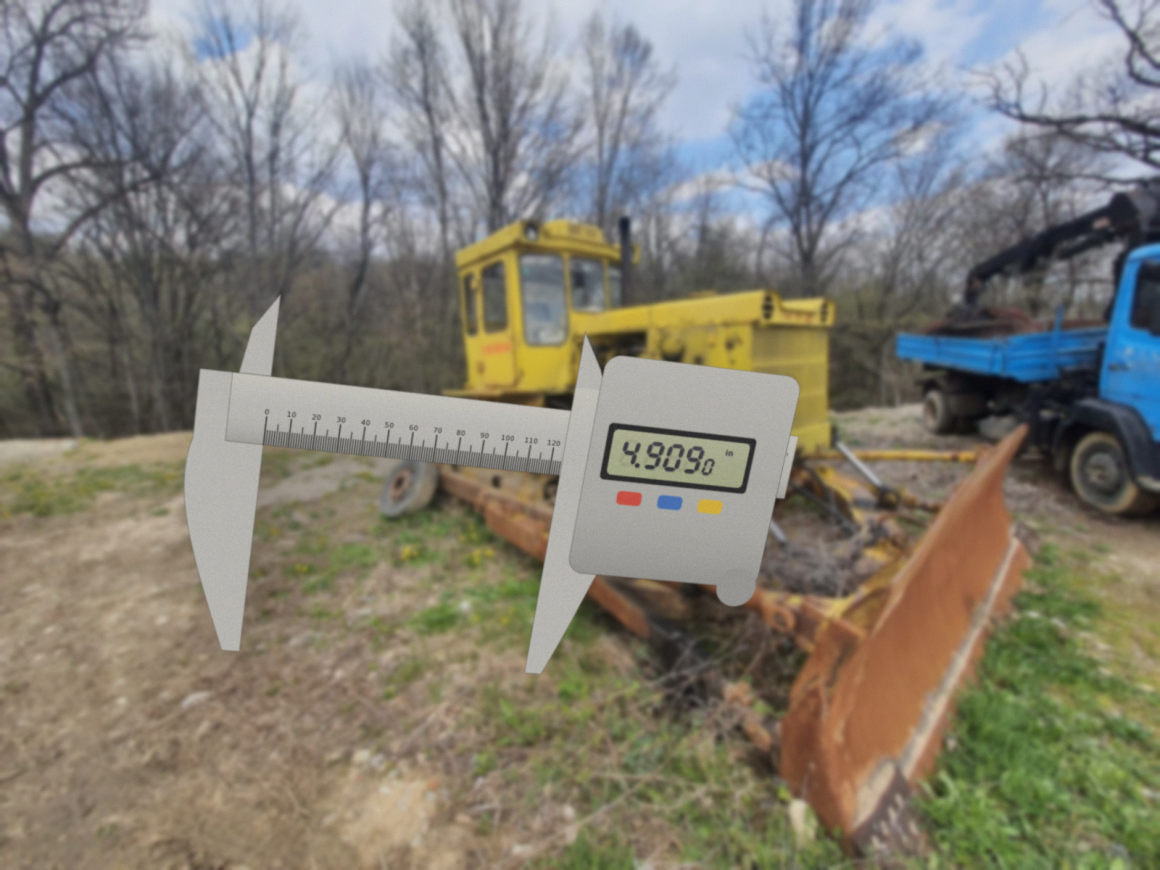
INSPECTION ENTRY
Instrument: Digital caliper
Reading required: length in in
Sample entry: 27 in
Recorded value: 4.9090 in
